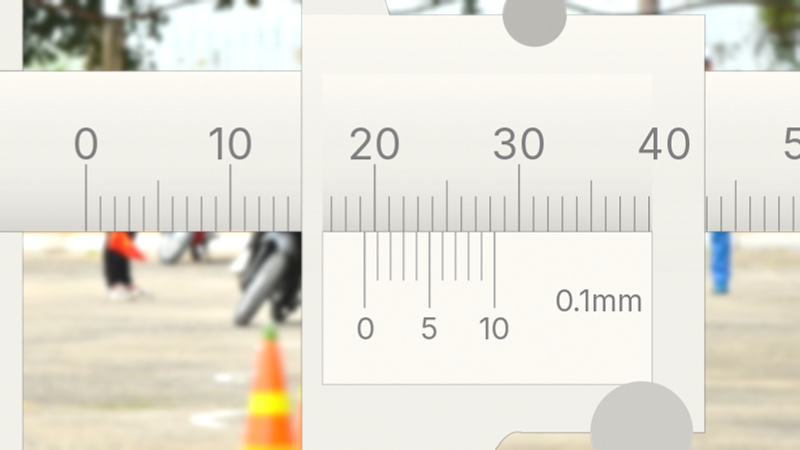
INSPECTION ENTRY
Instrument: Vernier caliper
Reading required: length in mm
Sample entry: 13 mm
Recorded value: 19.3 mm
